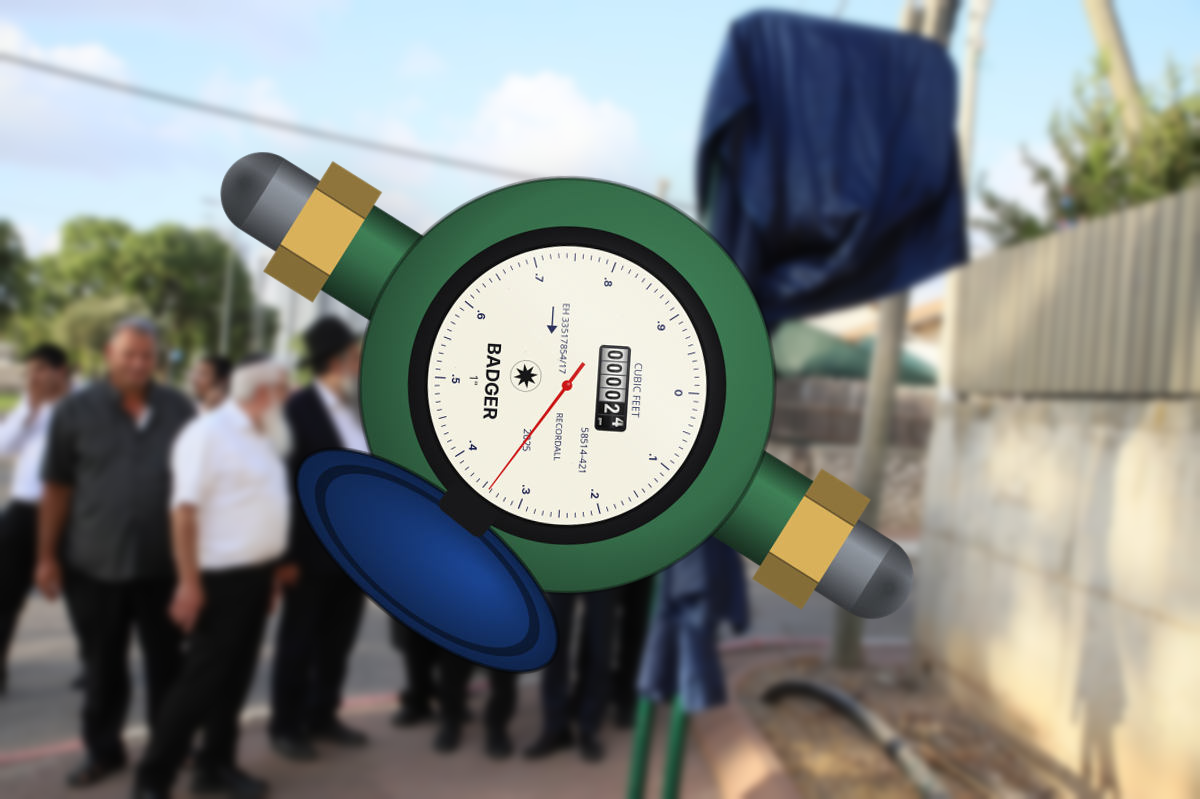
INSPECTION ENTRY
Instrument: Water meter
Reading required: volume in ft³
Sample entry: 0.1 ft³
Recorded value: 24.34 ft³
